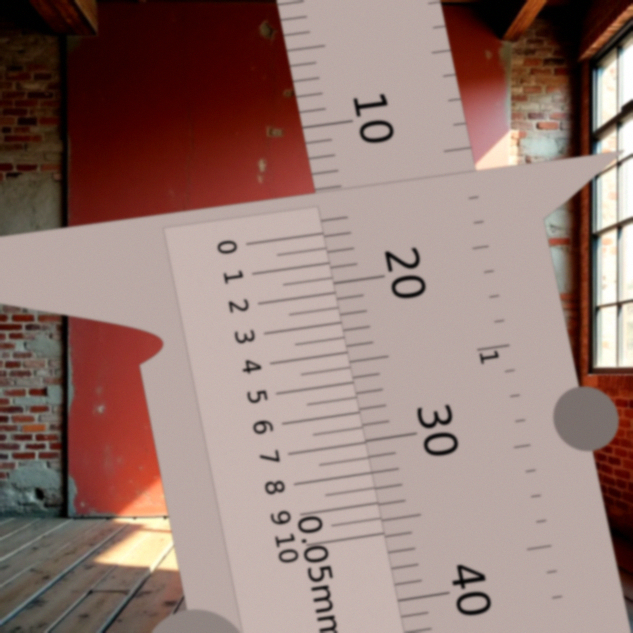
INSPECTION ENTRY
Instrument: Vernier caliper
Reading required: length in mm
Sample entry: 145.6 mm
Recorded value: 16.8 mm
